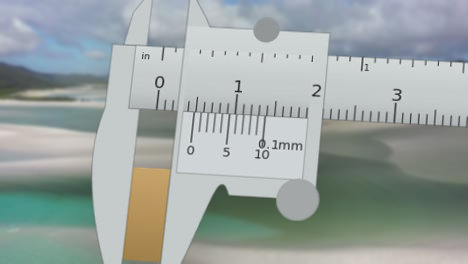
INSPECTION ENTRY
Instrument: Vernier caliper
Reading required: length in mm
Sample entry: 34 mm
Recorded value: 4.8 mm
